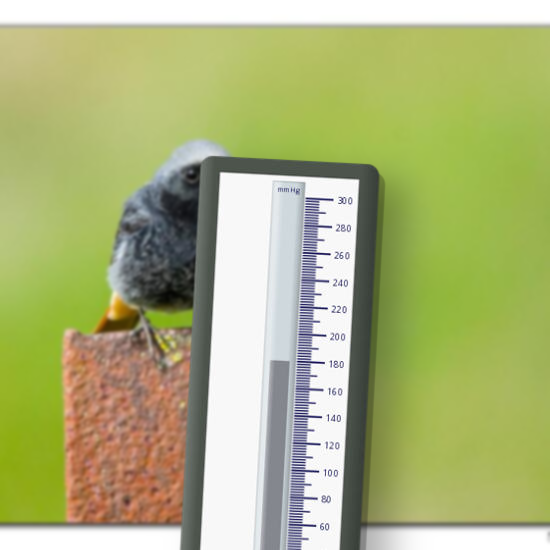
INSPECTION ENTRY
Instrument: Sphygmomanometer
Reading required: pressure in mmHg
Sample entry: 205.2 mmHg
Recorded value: 180 mmHg
